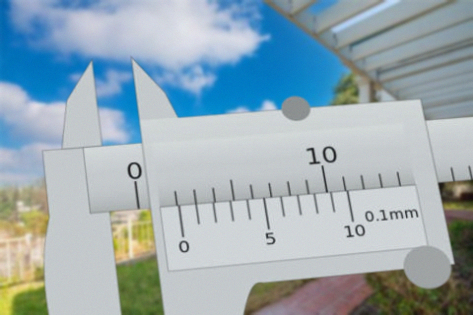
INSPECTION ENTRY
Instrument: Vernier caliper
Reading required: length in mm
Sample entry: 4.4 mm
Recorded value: 2.1 mm
